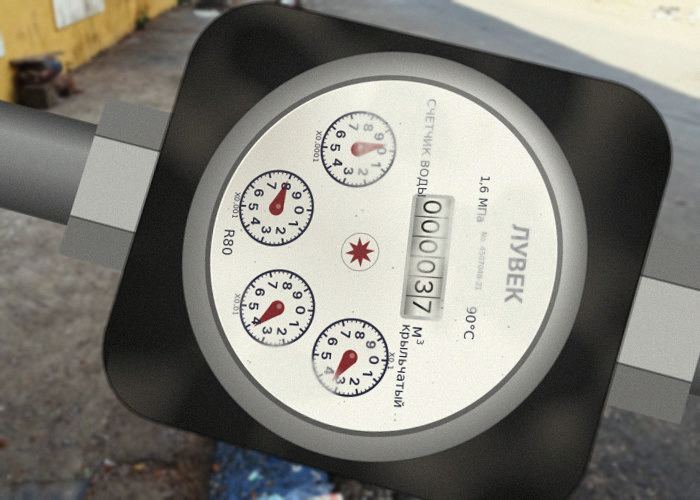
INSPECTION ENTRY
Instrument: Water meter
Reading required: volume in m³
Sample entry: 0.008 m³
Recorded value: 37.3379 m³
